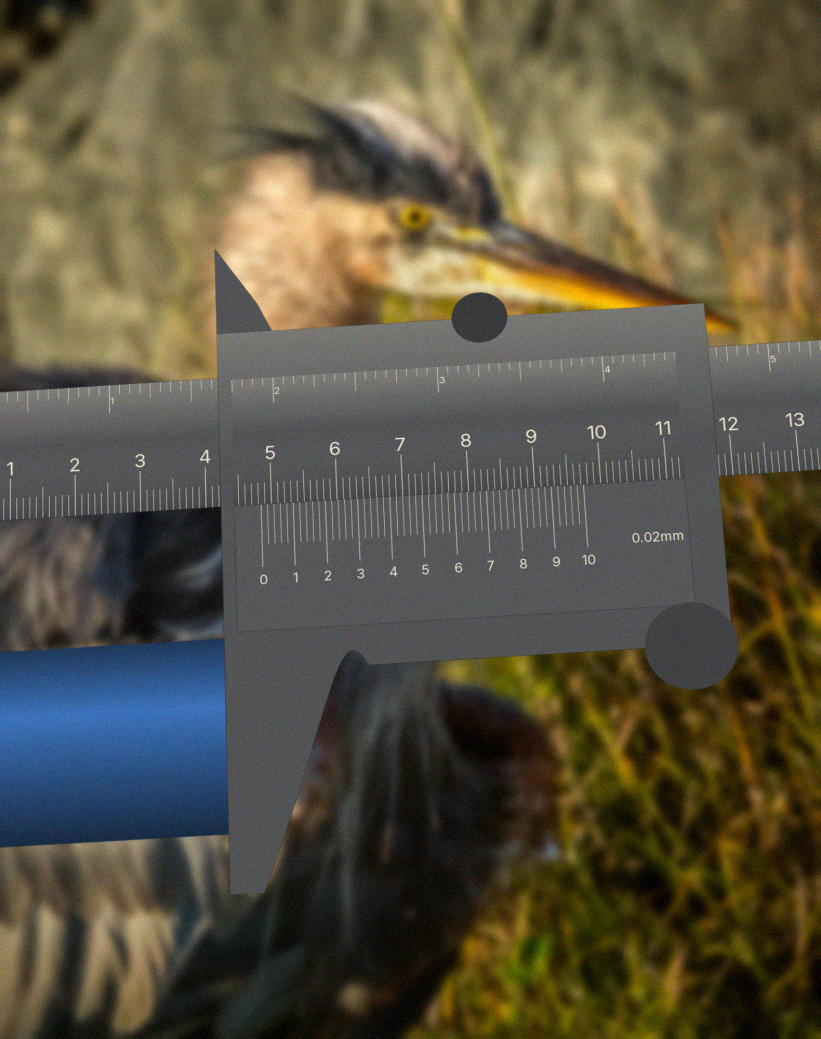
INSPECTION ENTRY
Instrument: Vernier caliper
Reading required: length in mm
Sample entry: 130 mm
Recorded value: 48.4 mm
